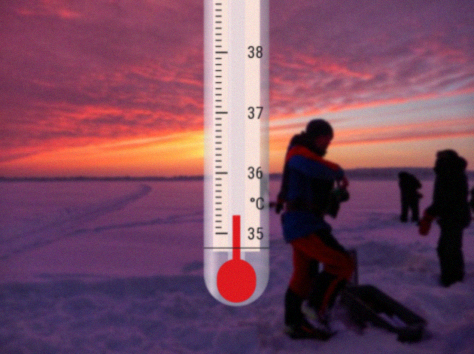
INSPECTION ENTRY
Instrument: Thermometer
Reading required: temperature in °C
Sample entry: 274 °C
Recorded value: 35.3 °C
